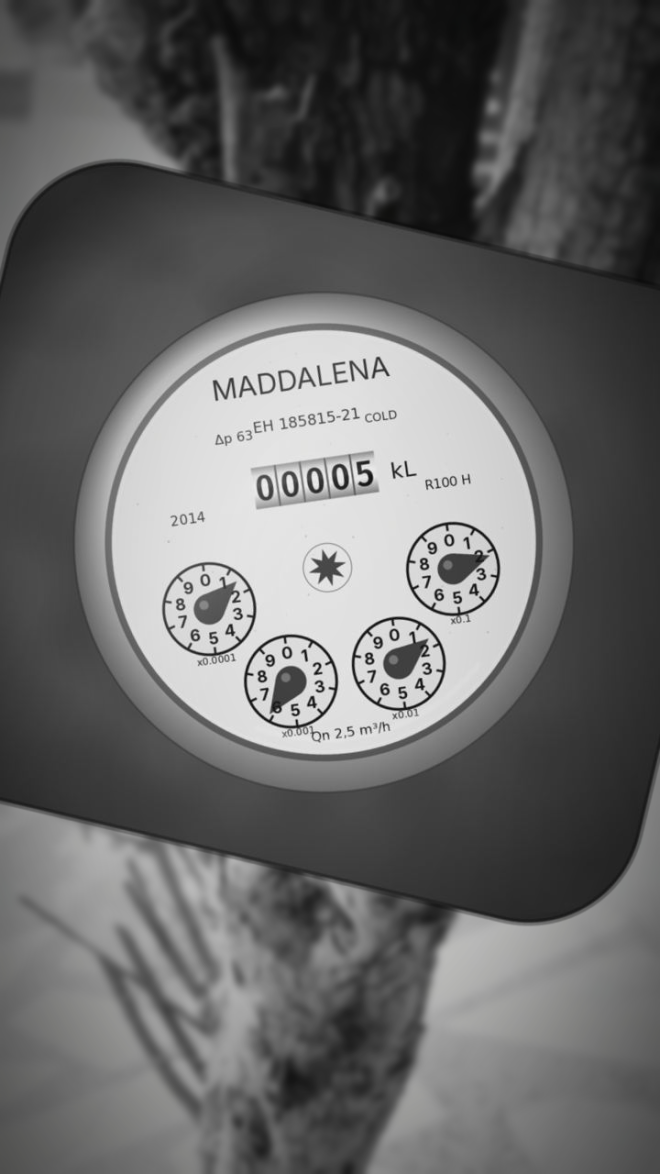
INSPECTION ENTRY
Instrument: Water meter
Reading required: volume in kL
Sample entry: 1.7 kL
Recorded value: 5.2161 kL
